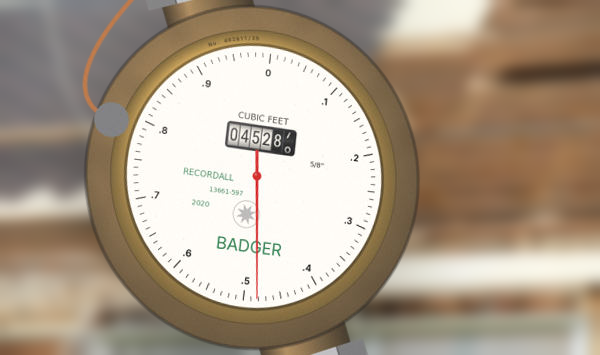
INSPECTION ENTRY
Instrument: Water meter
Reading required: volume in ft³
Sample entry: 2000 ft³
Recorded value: 45287.48 ft³
